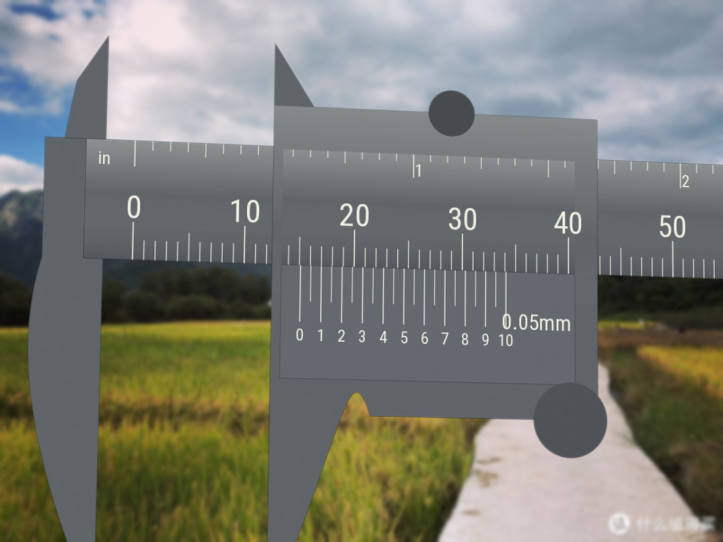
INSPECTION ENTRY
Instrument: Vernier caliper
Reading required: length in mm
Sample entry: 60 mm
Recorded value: 15.1 mm
